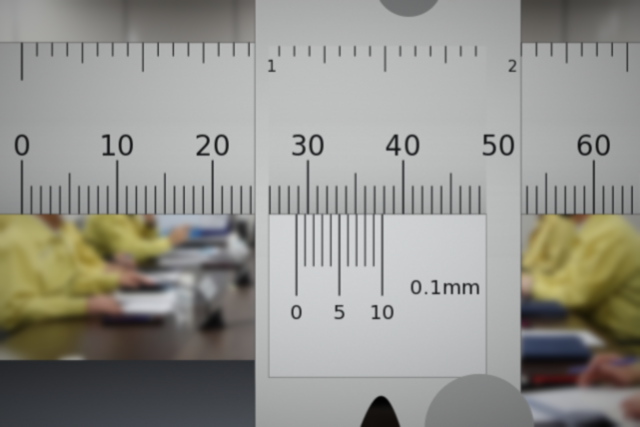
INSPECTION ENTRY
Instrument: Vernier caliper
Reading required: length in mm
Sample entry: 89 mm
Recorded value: 28.8 mm
